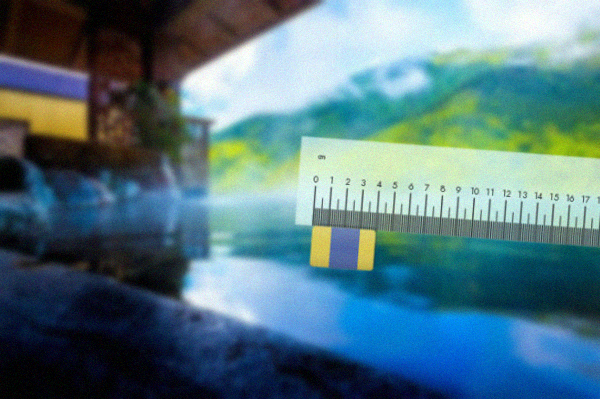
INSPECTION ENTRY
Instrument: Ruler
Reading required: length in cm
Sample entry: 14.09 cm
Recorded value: 4 cm
